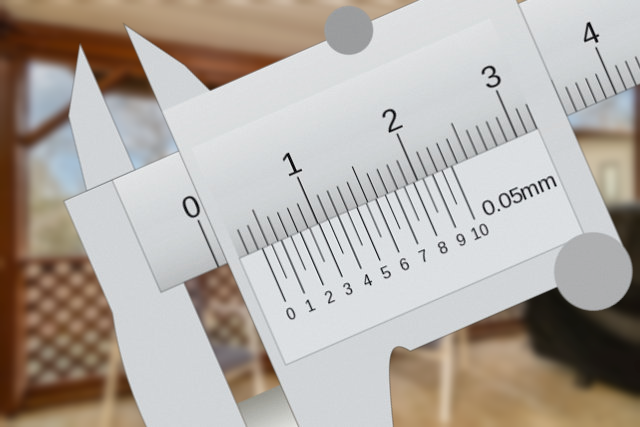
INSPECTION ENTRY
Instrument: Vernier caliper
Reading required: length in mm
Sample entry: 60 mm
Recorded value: 4.4 mm
